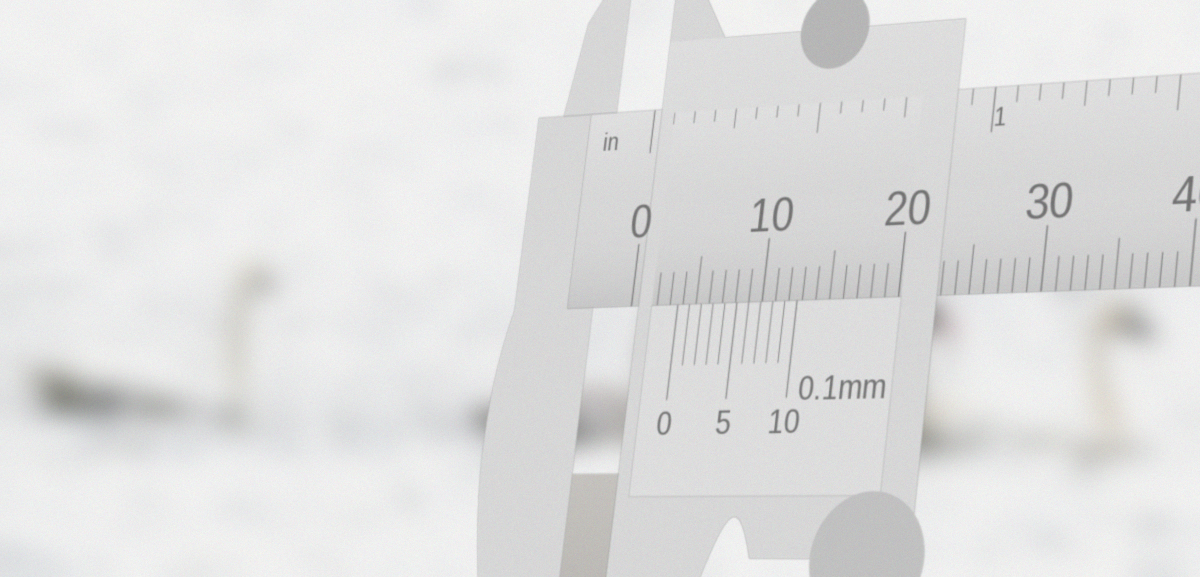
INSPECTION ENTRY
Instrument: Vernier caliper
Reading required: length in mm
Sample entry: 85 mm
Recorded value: 3.6 mm
